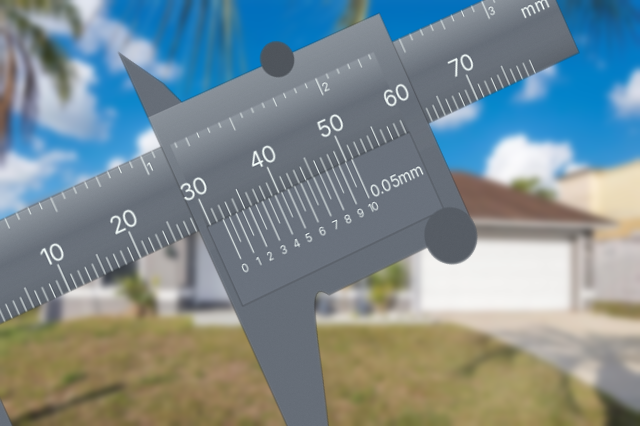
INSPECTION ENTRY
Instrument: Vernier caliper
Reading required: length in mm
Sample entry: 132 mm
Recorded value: 31.8 mm
